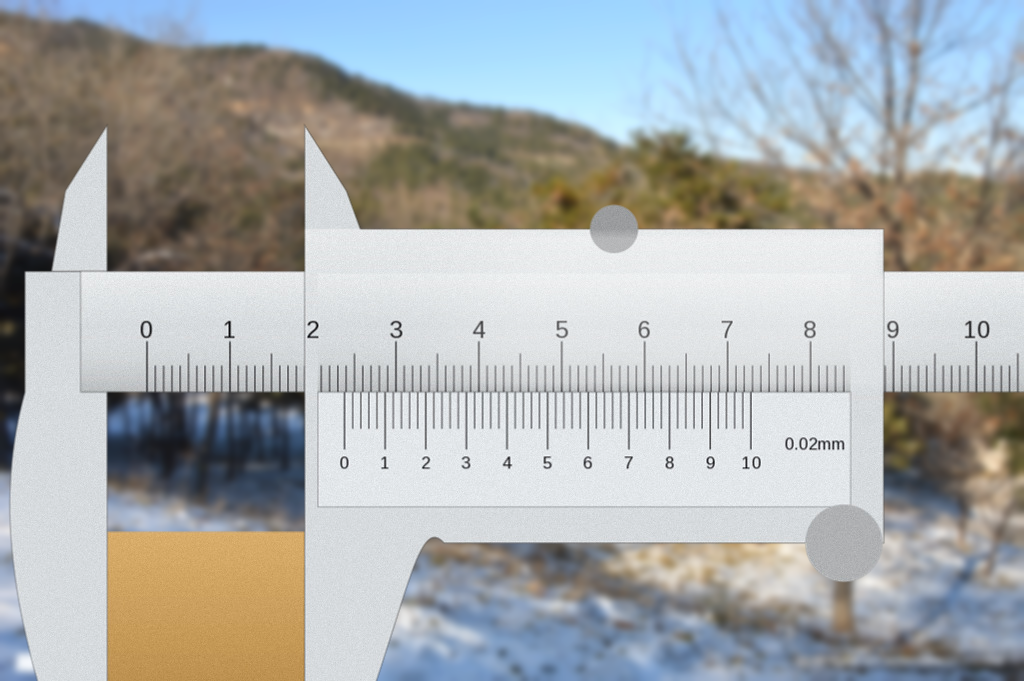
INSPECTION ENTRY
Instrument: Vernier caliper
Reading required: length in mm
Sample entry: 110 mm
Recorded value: 23.8 mm
